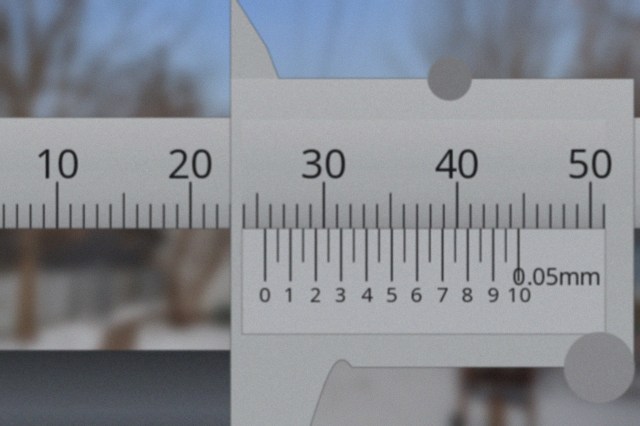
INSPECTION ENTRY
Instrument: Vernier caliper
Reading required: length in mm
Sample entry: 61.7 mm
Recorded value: 25.6 mm
